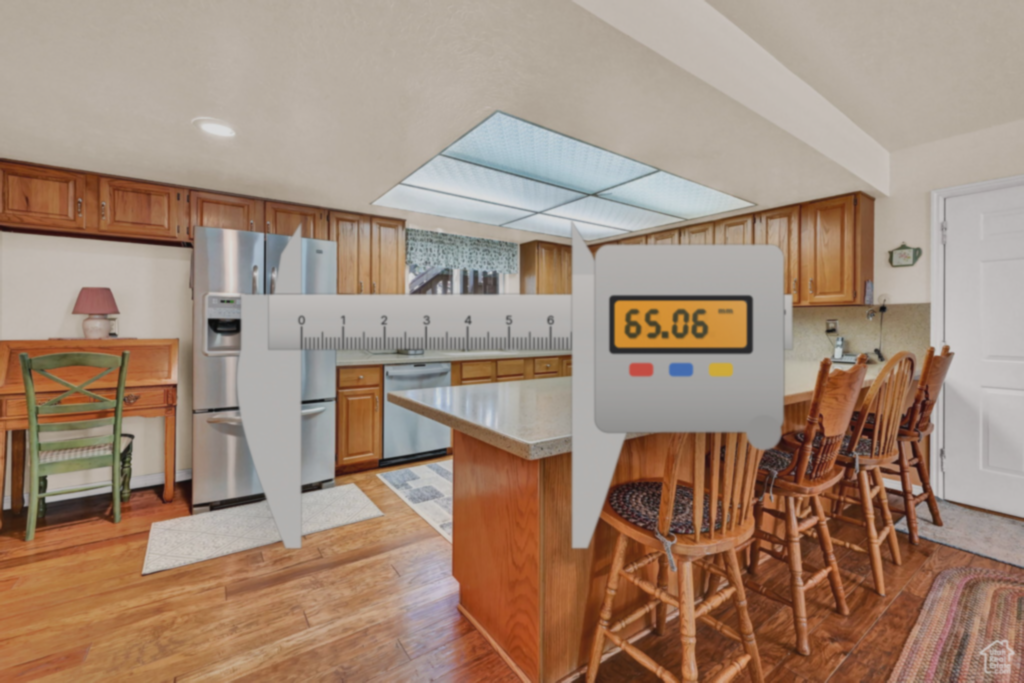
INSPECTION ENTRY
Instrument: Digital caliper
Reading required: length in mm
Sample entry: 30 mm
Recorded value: 65.06 mm
